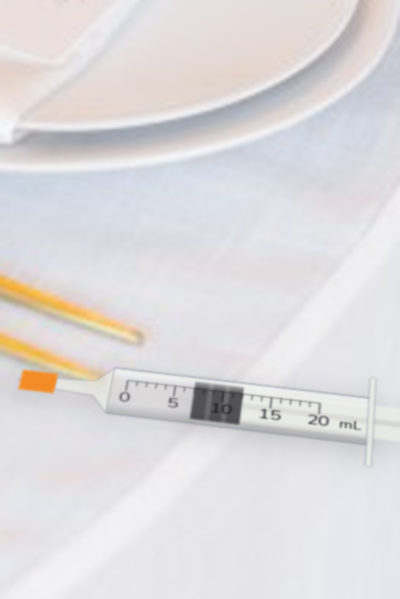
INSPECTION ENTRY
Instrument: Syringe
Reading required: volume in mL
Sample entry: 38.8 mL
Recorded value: 7 mL
